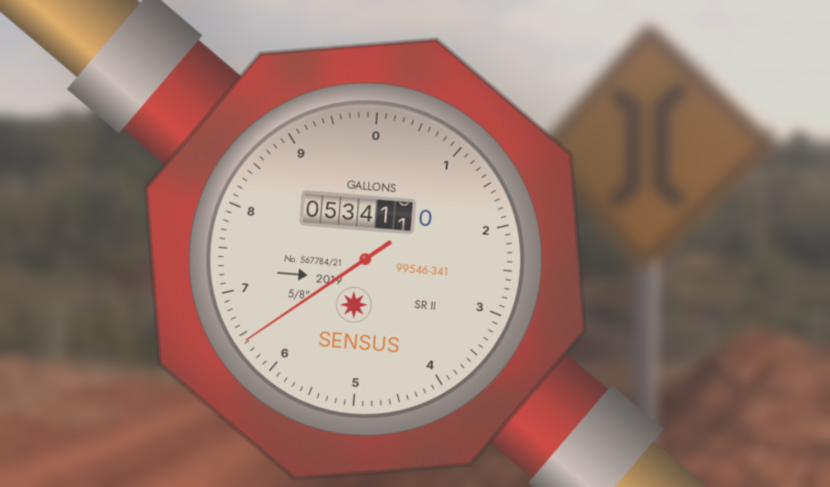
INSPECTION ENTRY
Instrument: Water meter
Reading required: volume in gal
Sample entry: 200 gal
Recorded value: 534106.4 gal
